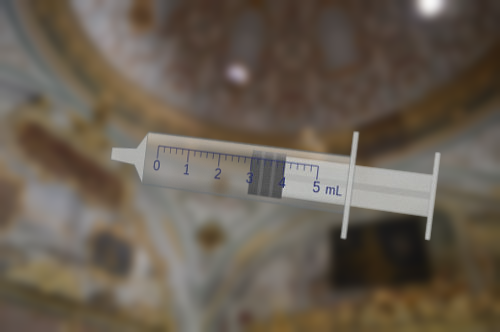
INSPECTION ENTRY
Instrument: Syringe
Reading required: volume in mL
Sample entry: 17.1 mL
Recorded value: 3 mL
